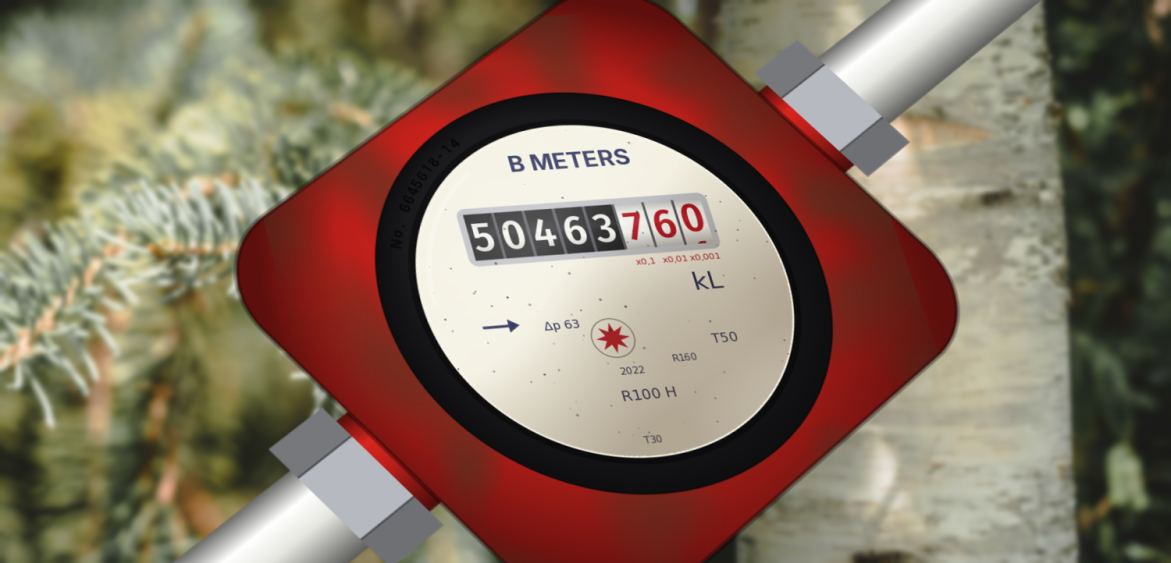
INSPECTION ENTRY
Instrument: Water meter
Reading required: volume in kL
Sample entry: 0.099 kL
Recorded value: 50463.760 kL
